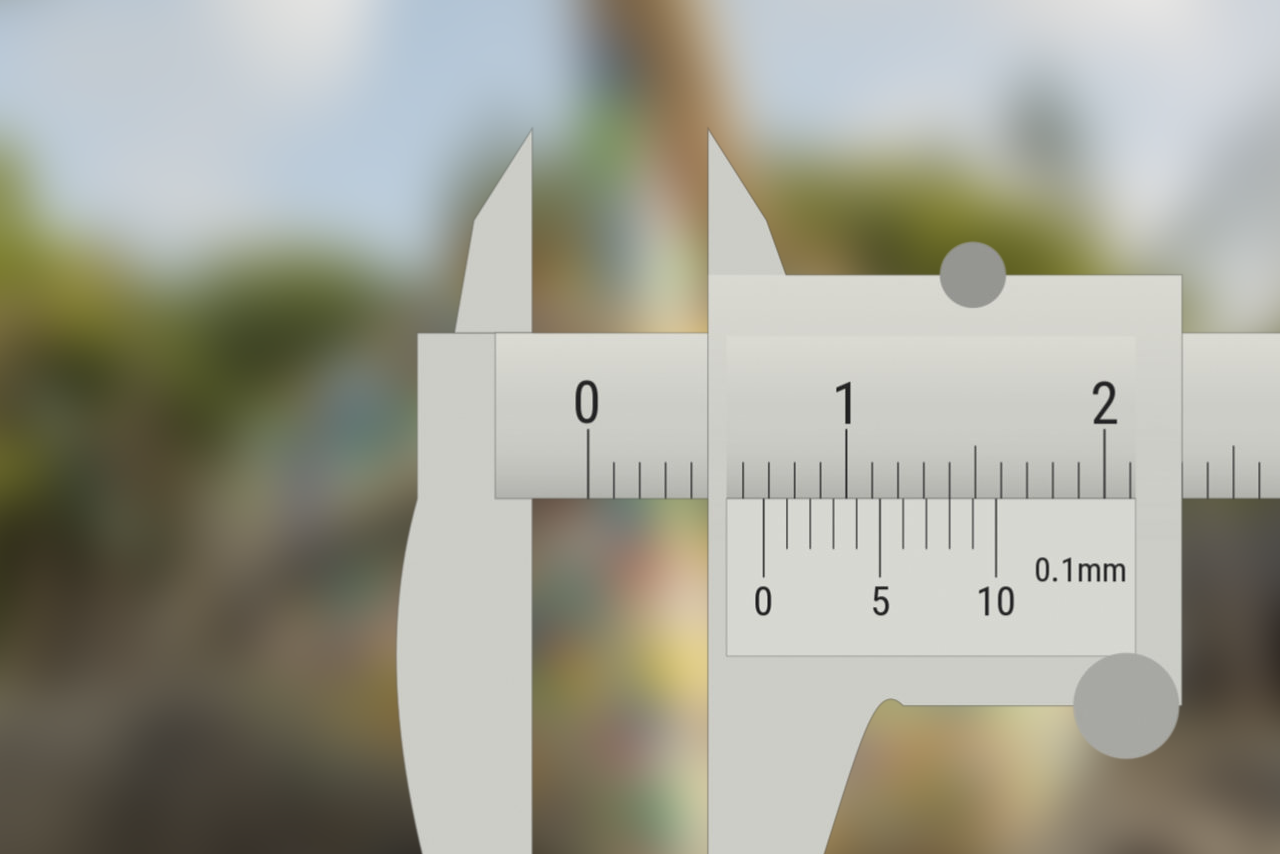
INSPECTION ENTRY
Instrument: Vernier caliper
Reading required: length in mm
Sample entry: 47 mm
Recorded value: 6.8 mm
